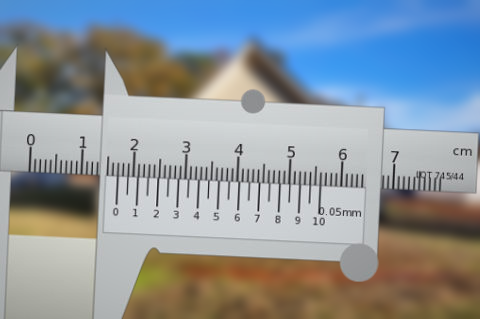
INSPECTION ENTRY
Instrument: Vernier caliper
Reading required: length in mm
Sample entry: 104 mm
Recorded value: 17.0 mm
